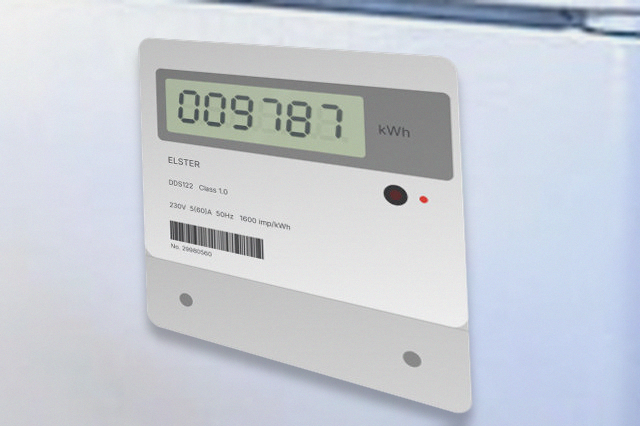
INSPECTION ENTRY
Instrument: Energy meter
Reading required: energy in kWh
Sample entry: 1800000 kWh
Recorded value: 9787 kWh
